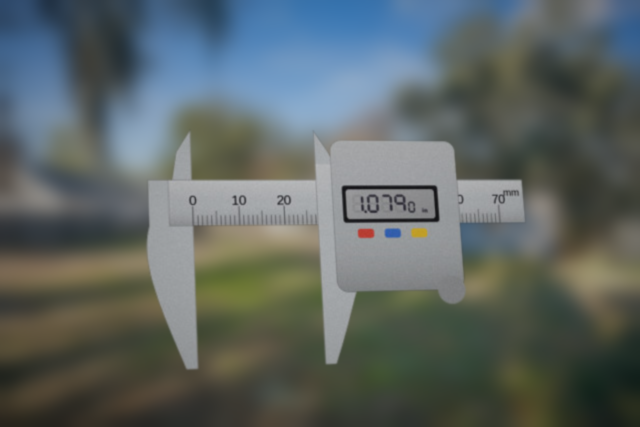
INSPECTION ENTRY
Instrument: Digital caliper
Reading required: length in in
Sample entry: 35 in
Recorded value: 1.0790 in
